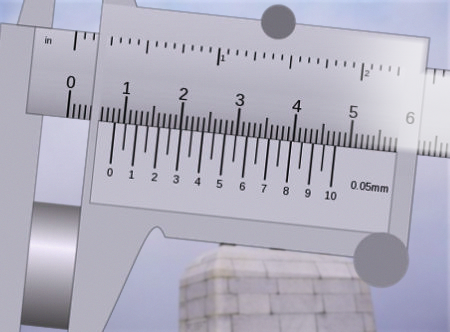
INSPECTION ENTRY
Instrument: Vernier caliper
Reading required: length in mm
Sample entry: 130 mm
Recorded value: 8.4 mm
